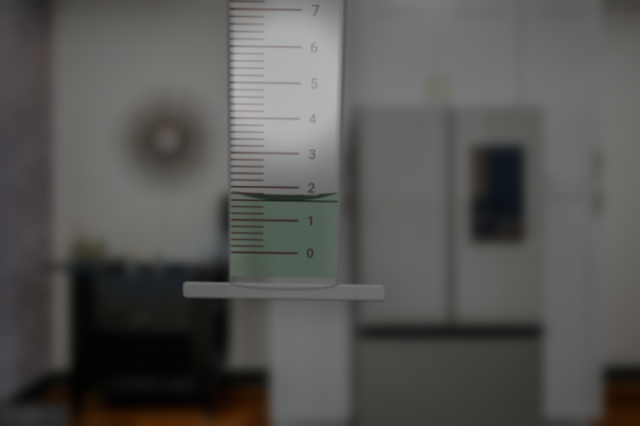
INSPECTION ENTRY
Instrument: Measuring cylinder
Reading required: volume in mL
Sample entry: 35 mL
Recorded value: 1.6 mL
